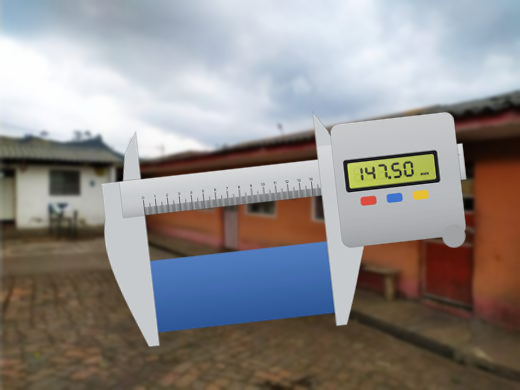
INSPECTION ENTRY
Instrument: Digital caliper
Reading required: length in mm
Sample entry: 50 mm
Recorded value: 147.50 mm
